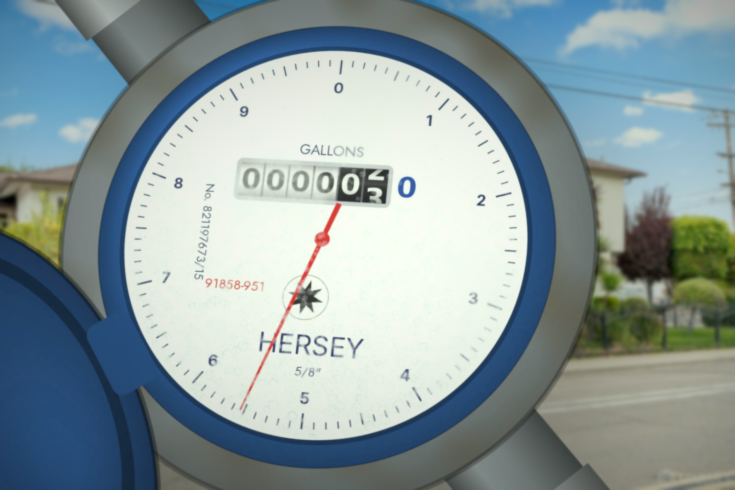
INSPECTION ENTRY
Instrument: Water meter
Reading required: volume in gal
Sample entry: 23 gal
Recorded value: 25.5 gal
